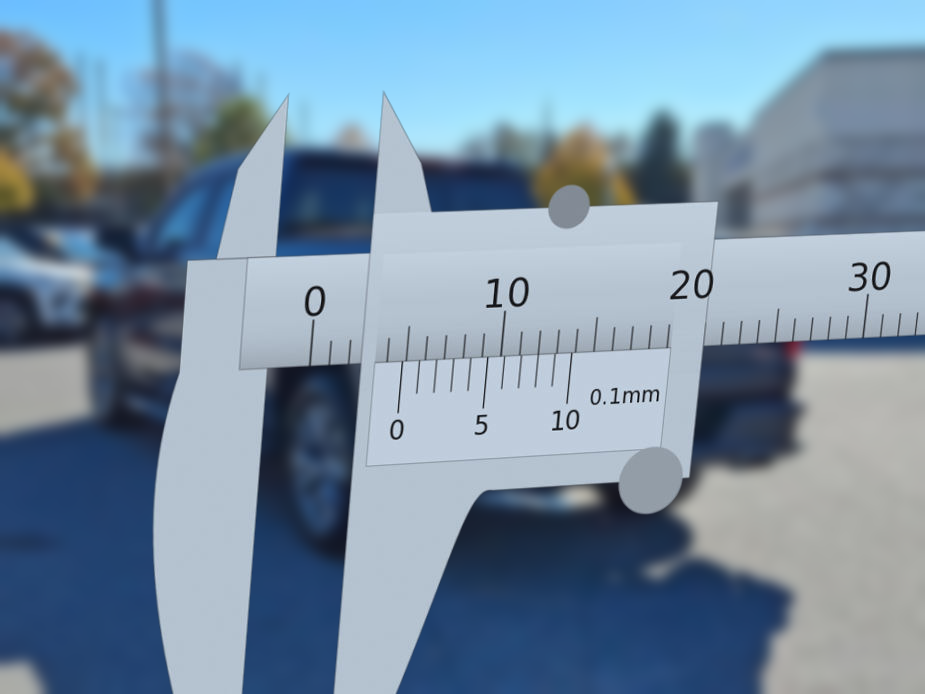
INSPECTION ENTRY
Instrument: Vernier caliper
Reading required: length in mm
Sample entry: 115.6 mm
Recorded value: 4.8 mm
